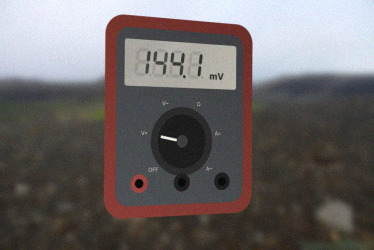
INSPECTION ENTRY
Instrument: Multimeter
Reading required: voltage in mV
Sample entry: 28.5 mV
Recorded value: 144.1 mV
